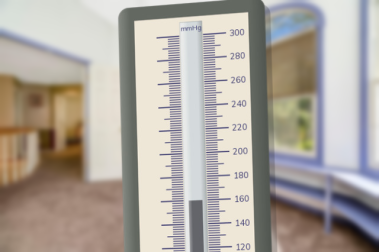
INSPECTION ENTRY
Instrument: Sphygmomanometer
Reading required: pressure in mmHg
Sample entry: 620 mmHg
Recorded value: 160 mmHg
